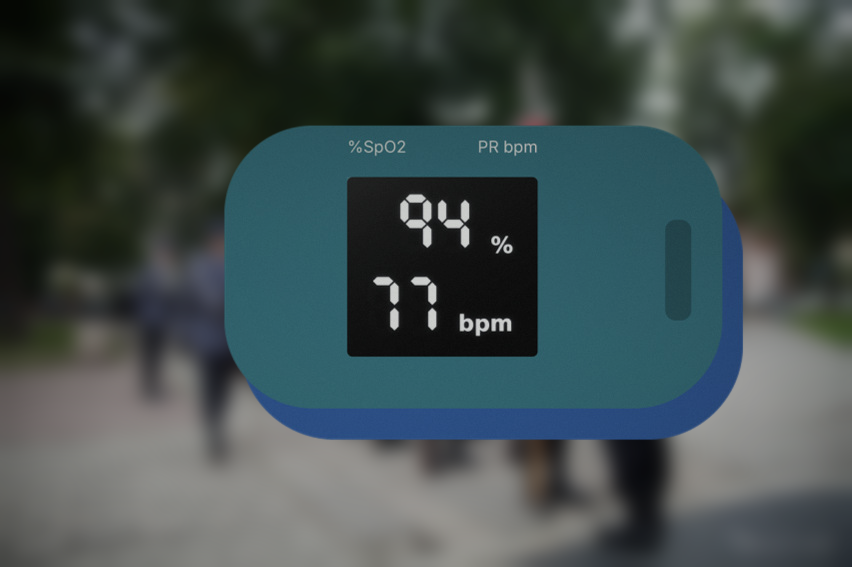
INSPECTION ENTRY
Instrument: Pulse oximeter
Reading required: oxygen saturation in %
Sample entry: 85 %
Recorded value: 94 %
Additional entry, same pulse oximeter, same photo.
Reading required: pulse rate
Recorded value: 77 bpm
